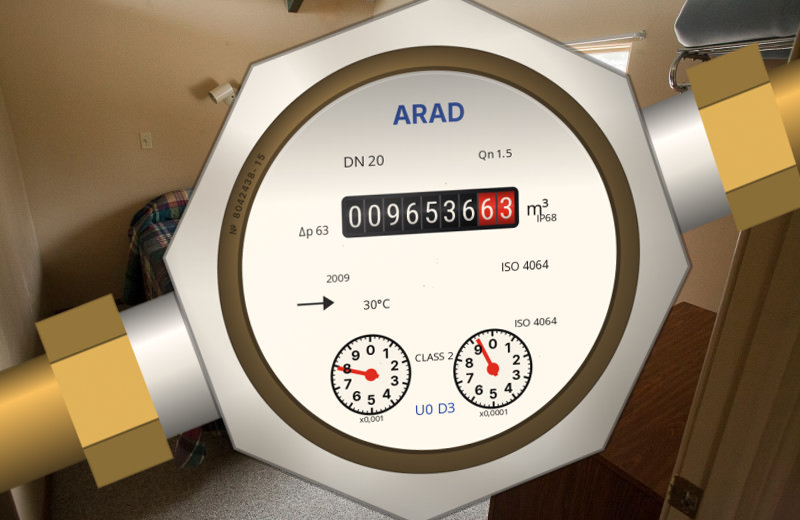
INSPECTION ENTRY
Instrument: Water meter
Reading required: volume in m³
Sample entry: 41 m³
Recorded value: 96536.6379 m³
